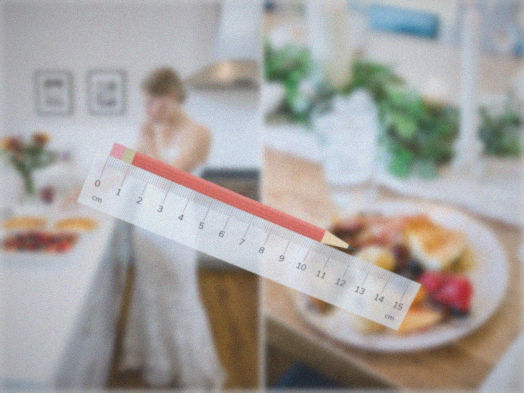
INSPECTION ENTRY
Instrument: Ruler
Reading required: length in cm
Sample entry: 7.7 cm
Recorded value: 12 cm
